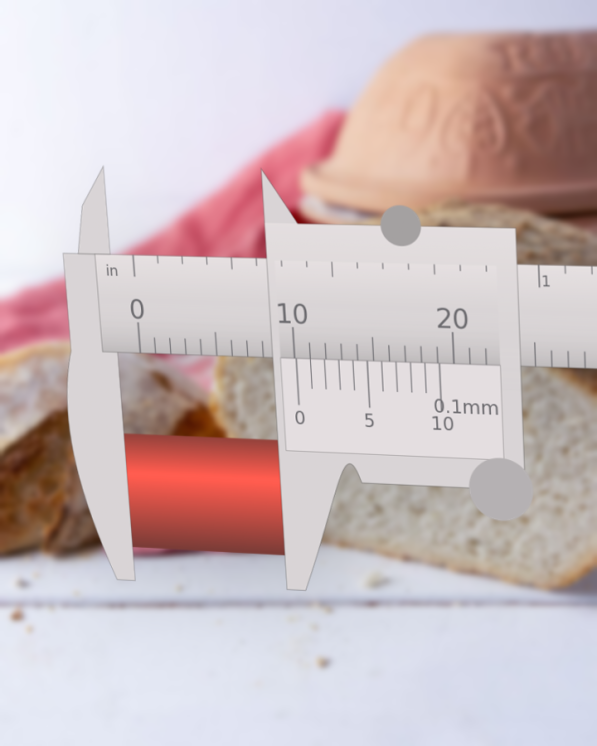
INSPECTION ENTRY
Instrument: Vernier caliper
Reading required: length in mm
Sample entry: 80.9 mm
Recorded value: 10.1 mm
